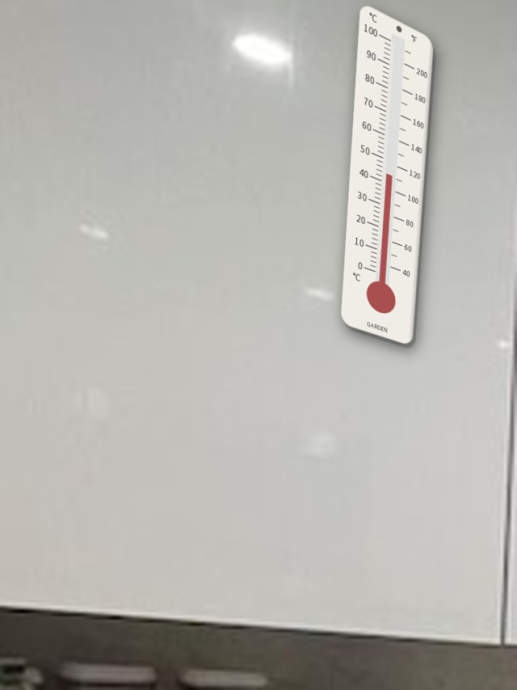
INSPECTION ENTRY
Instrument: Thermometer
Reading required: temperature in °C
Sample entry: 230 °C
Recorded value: 44 °C
